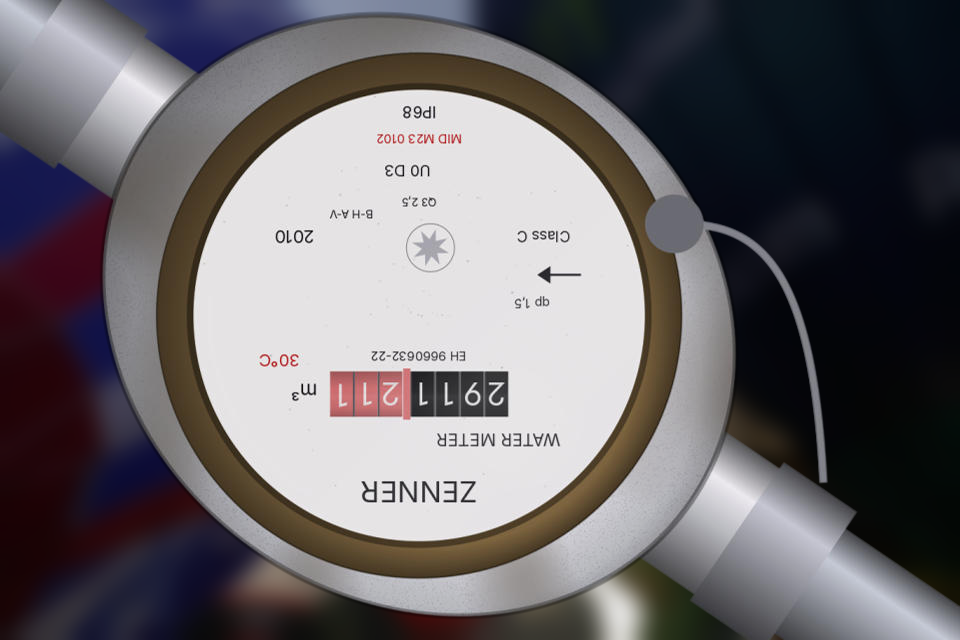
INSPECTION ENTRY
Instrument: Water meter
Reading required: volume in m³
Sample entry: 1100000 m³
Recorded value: 2911.211 m³
